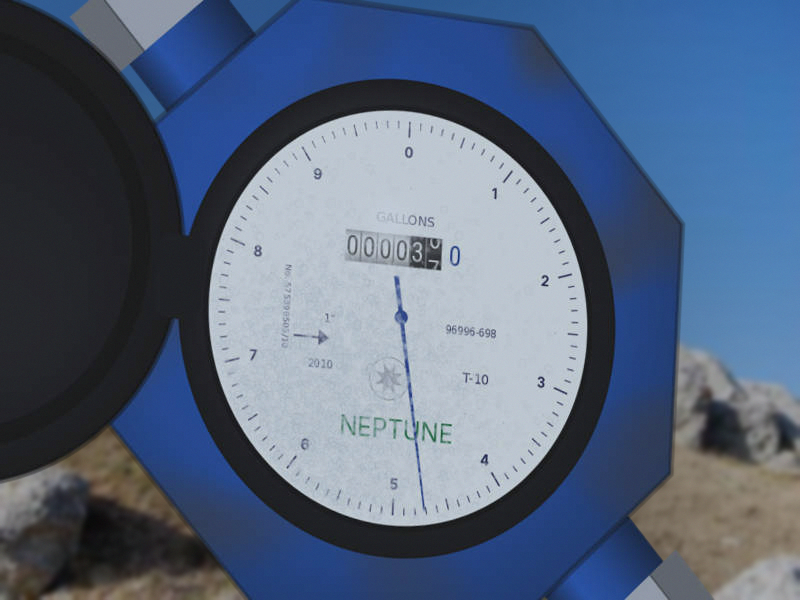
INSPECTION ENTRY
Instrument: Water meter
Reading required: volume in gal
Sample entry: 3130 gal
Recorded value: 364.7 gal
